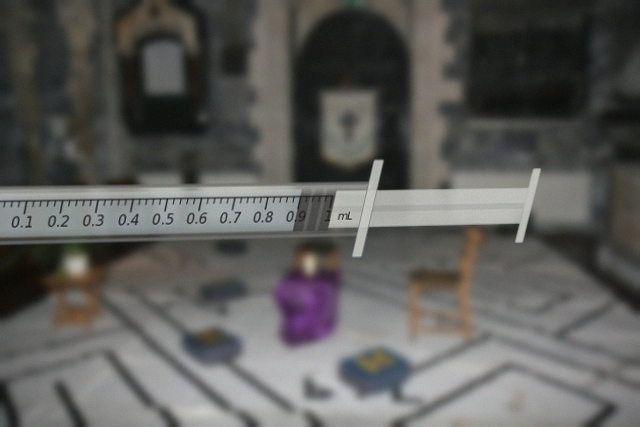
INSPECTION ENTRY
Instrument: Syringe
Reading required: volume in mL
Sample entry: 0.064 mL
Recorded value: 0.9 mL
